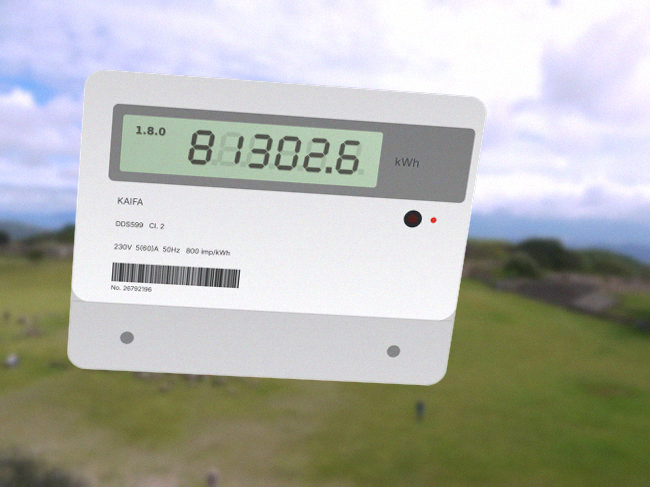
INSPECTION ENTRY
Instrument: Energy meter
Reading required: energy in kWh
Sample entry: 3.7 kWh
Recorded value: 81302.6 kWh
